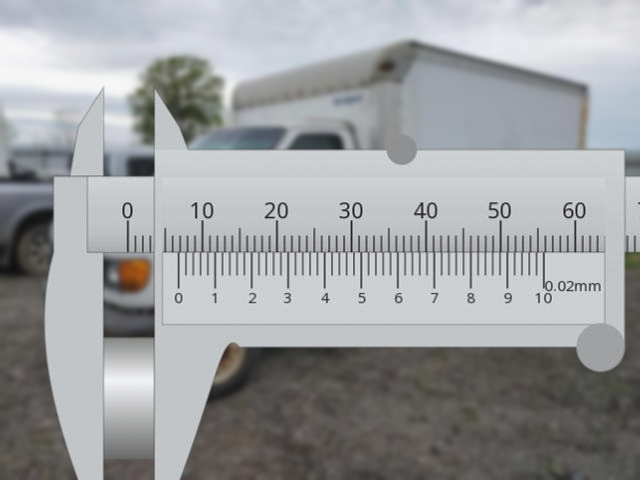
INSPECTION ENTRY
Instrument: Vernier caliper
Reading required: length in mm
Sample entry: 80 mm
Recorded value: 6.8 mm
